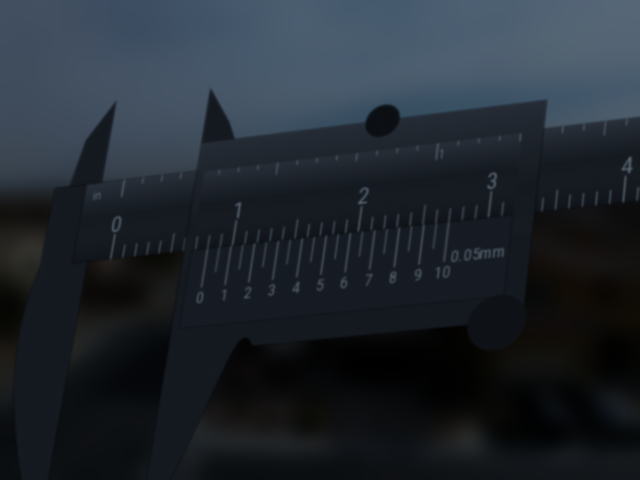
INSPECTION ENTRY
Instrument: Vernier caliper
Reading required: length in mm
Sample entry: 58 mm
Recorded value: 8.0 mm
